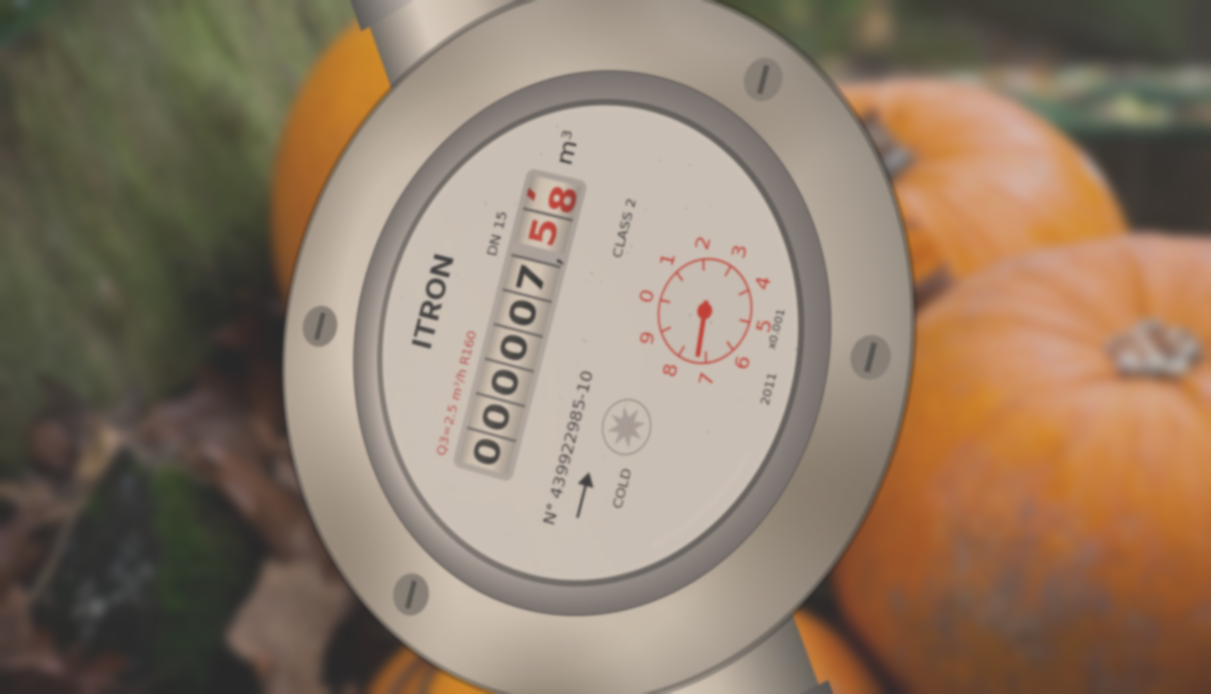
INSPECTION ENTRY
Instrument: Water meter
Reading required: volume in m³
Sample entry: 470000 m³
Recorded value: 7.577 m³
